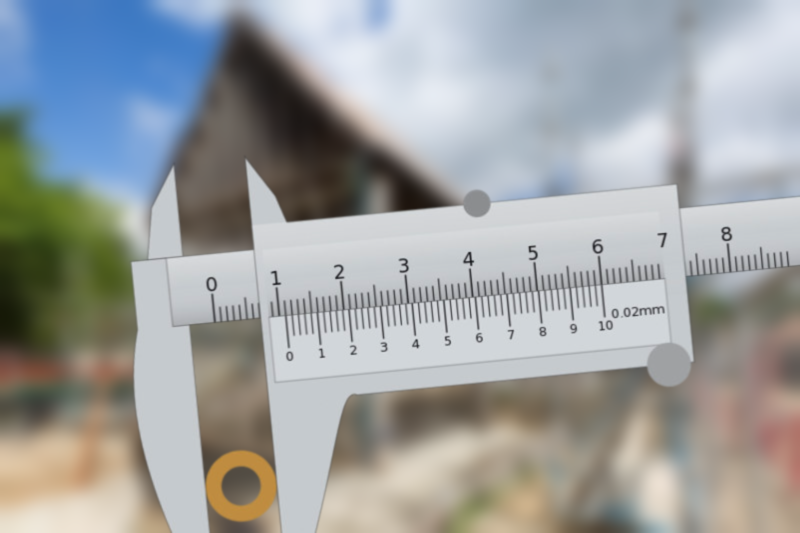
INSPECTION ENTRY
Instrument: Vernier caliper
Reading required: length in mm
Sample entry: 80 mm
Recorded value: 11.0 mm
